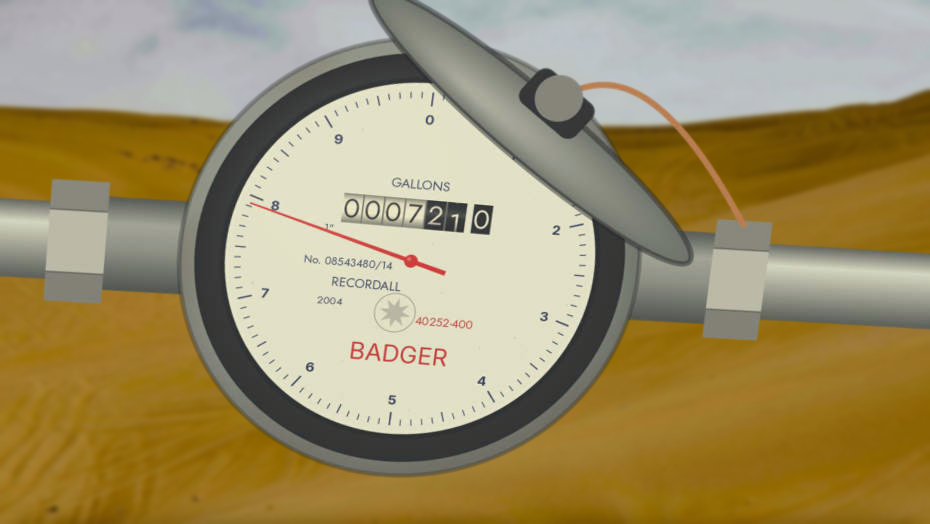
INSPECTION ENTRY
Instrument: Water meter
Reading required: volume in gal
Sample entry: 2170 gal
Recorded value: 7207.9 gal
